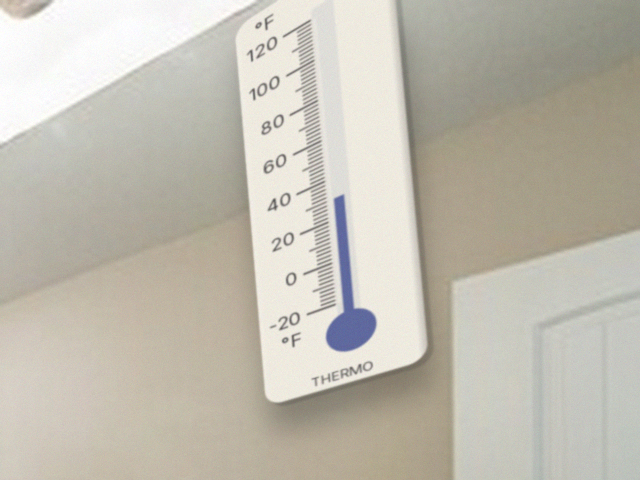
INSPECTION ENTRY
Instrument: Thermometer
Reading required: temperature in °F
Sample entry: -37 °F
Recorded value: 30 °F
